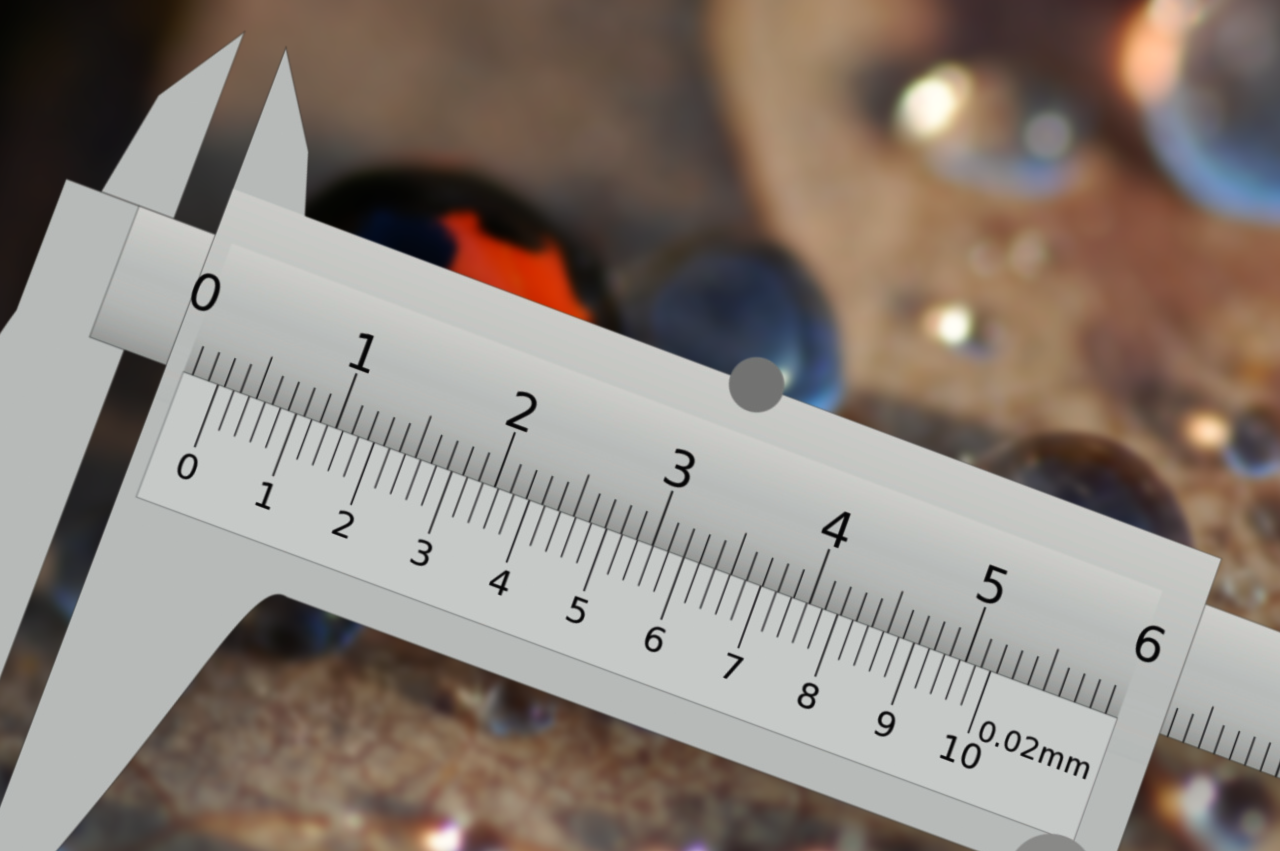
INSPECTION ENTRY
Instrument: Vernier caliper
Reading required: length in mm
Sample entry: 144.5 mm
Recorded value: 2.6 mm
